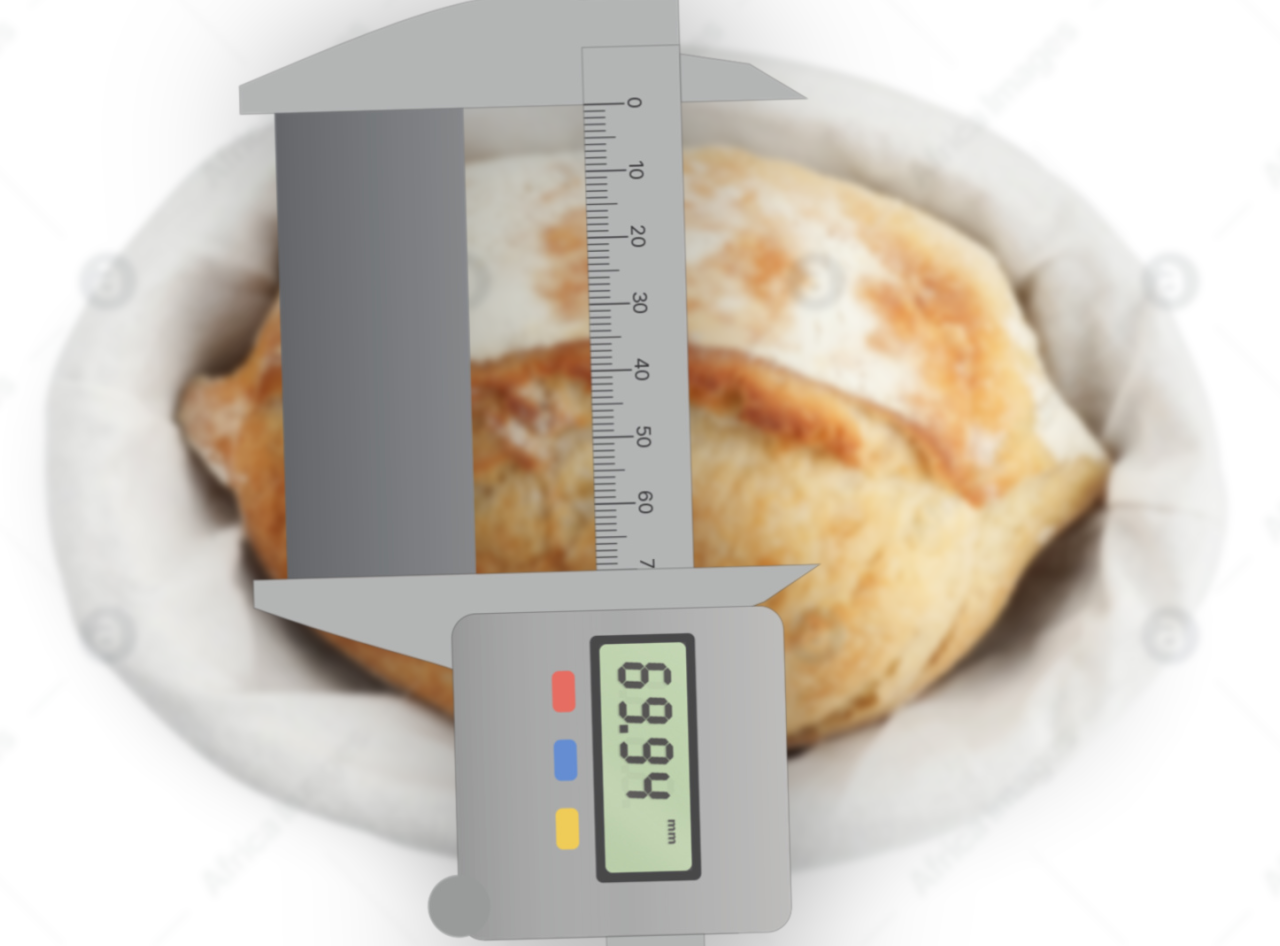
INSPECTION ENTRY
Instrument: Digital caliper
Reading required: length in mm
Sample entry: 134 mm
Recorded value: 69.94 mm
